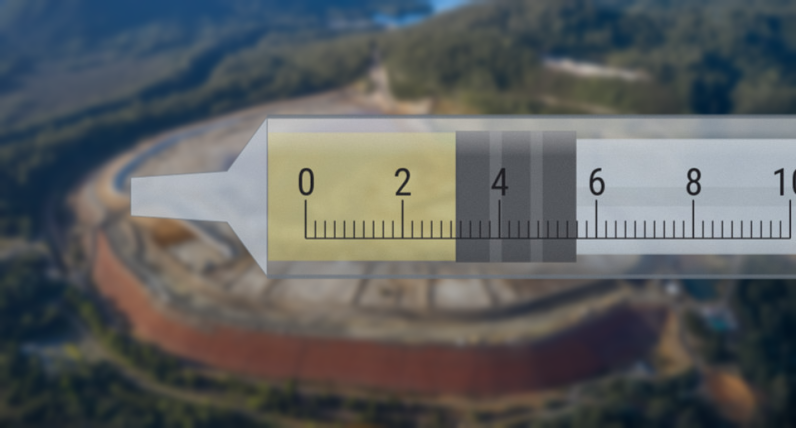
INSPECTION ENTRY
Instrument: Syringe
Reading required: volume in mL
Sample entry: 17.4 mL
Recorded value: 3.1 mL
